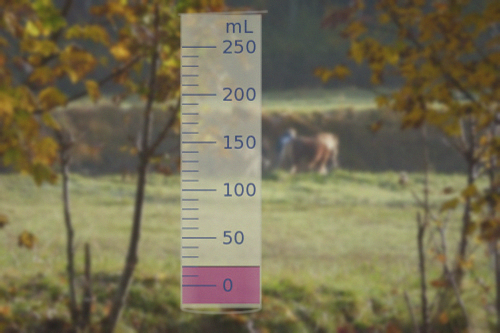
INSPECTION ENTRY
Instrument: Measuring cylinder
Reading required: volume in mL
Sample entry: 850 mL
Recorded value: 20 mL
